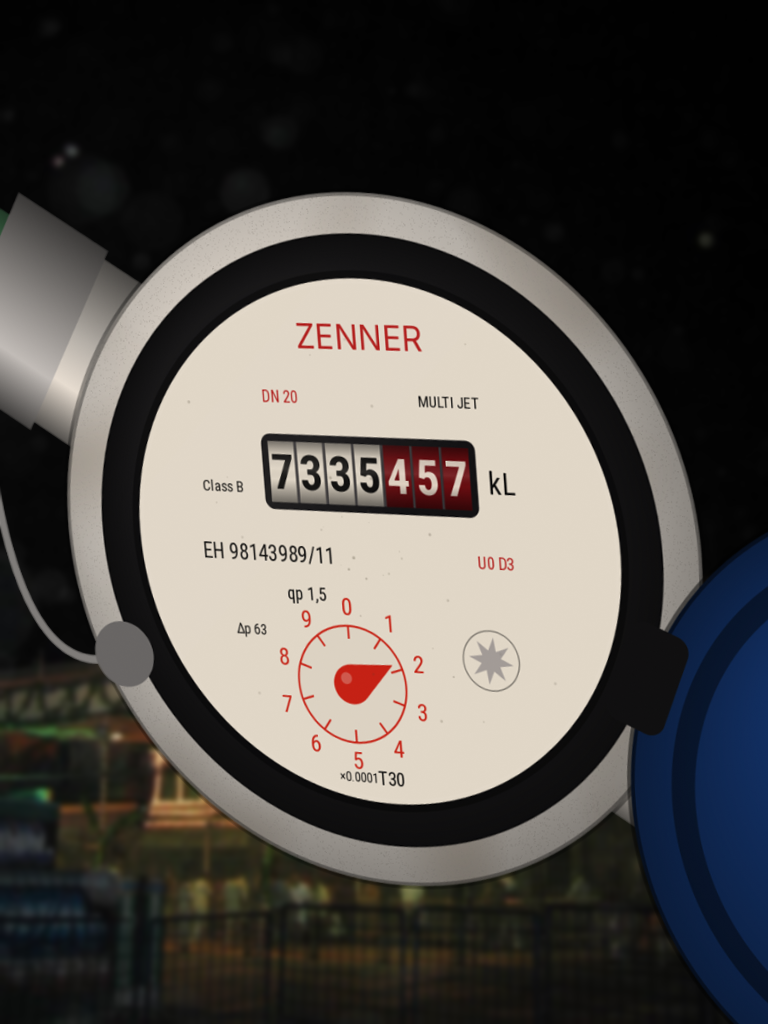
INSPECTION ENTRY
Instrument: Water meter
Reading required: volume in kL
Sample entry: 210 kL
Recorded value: 7335.4571 kL
